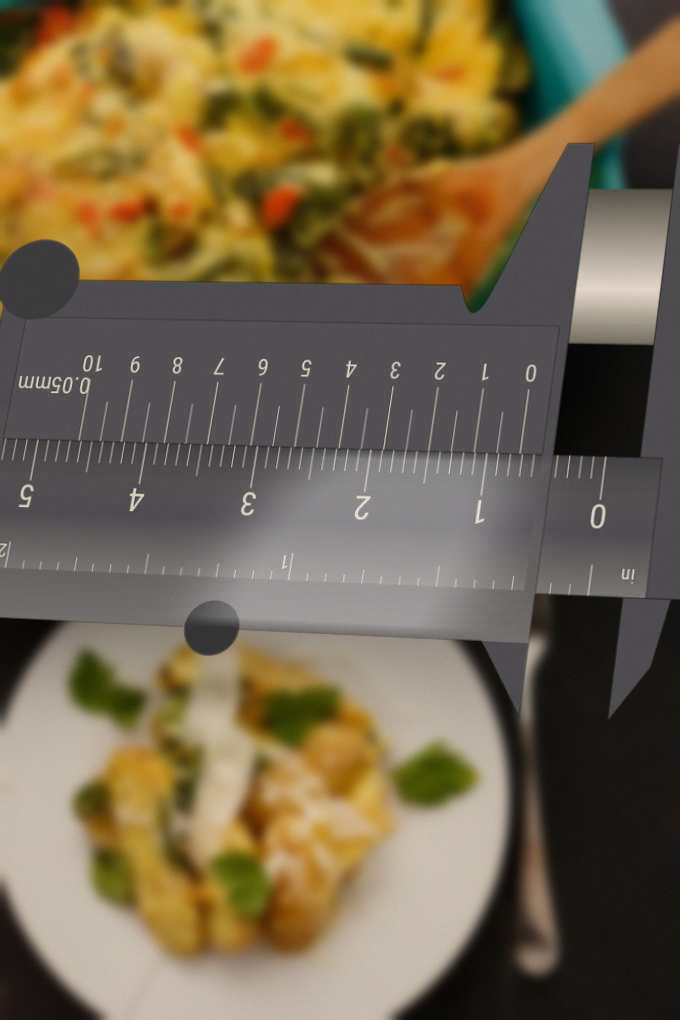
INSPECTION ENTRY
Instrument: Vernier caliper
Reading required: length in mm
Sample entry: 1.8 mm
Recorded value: 7.2 mm
